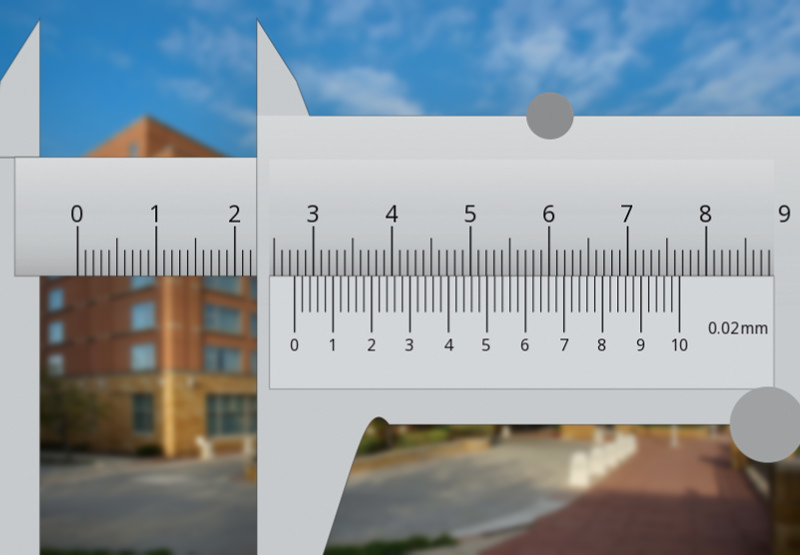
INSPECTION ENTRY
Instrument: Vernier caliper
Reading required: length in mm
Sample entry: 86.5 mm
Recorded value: 27.6 mm
